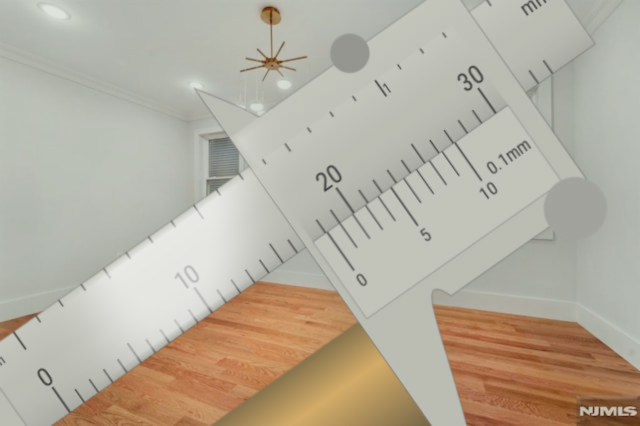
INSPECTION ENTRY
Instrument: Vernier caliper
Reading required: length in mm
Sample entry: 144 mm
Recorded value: 18.1 mm
